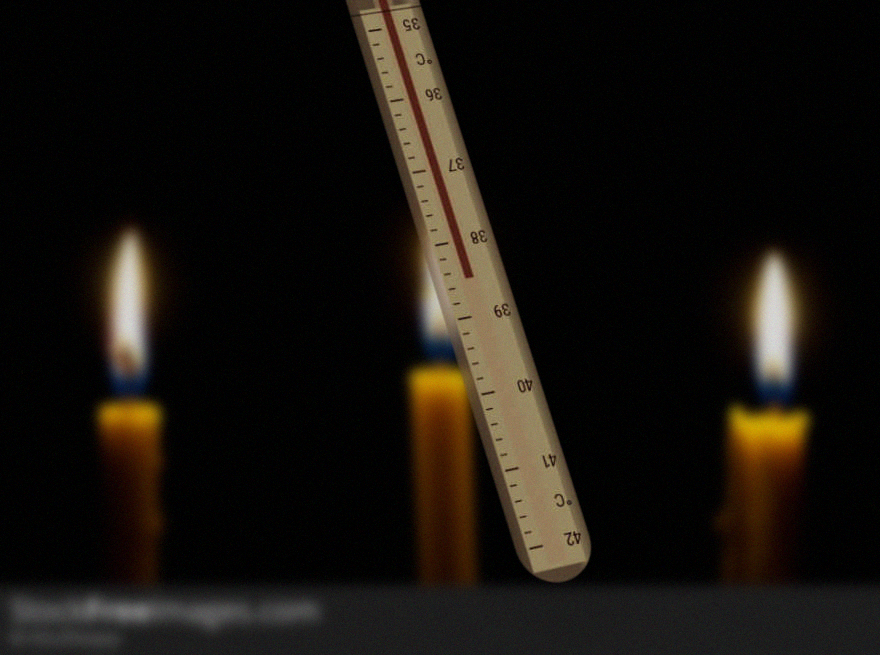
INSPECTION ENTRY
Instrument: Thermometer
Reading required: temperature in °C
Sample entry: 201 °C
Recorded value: 38.5 °C
